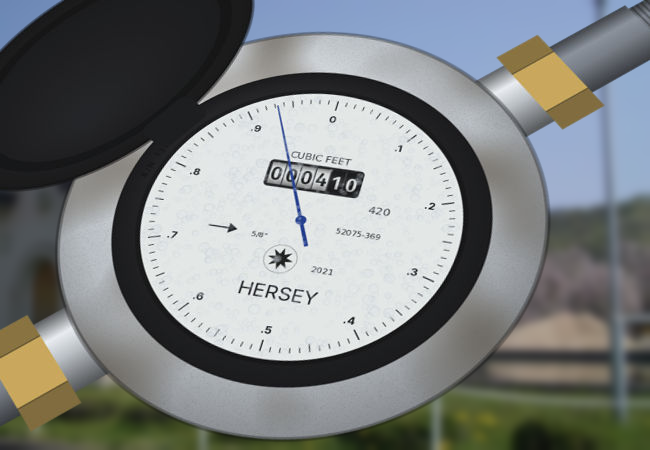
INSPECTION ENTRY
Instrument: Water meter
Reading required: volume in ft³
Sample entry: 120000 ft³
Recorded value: 409.93 ft³
